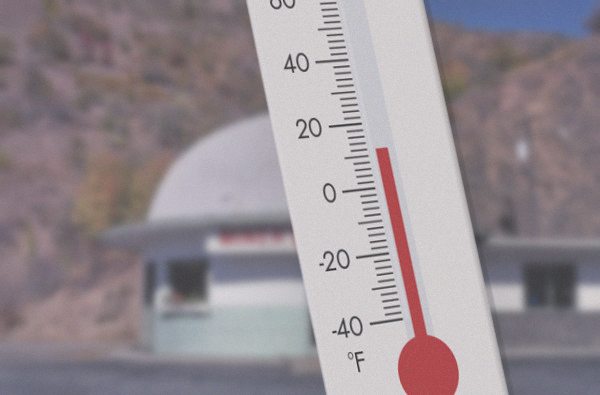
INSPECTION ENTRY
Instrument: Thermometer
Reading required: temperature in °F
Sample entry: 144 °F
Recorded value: 12 °F
